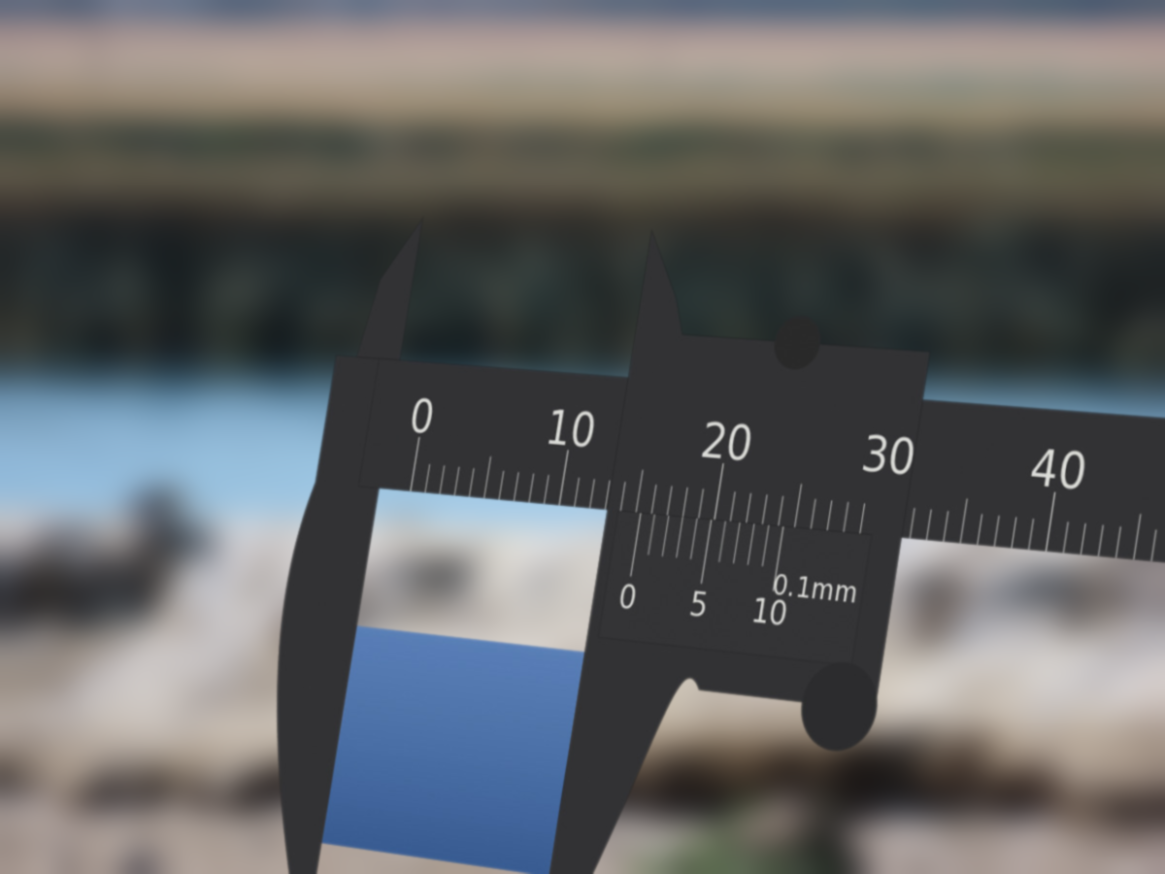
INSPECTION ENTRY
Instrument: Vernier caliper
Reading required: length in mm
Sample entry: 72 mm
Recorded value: 15.3 mm
